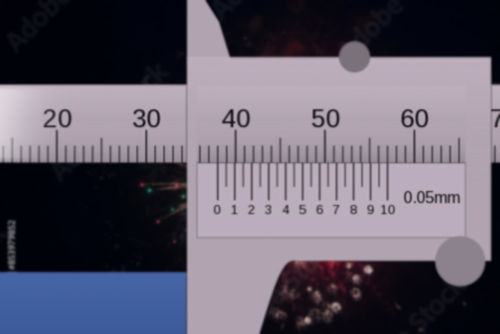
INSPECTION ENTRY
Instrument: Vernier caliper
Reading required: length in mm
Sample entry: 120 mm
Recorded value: 38.0 mm
